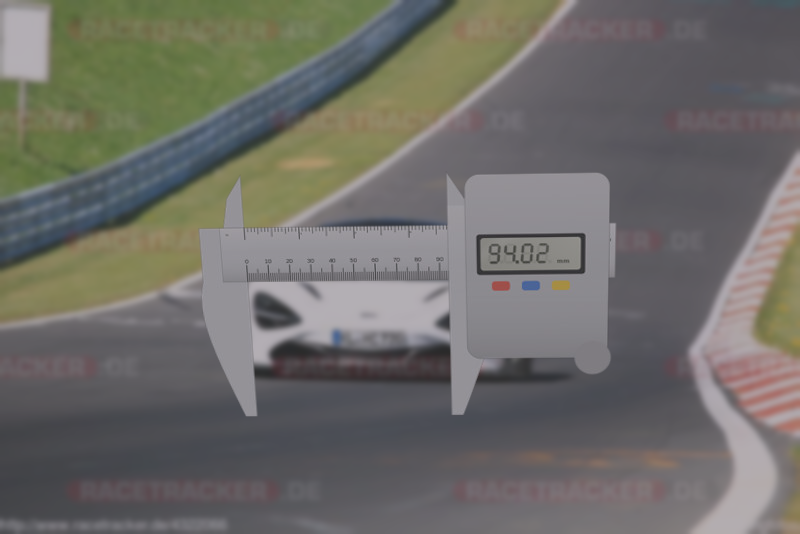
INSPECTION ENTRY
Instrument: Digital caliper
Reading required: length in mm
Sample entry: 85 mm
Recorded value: 94.02 mm
